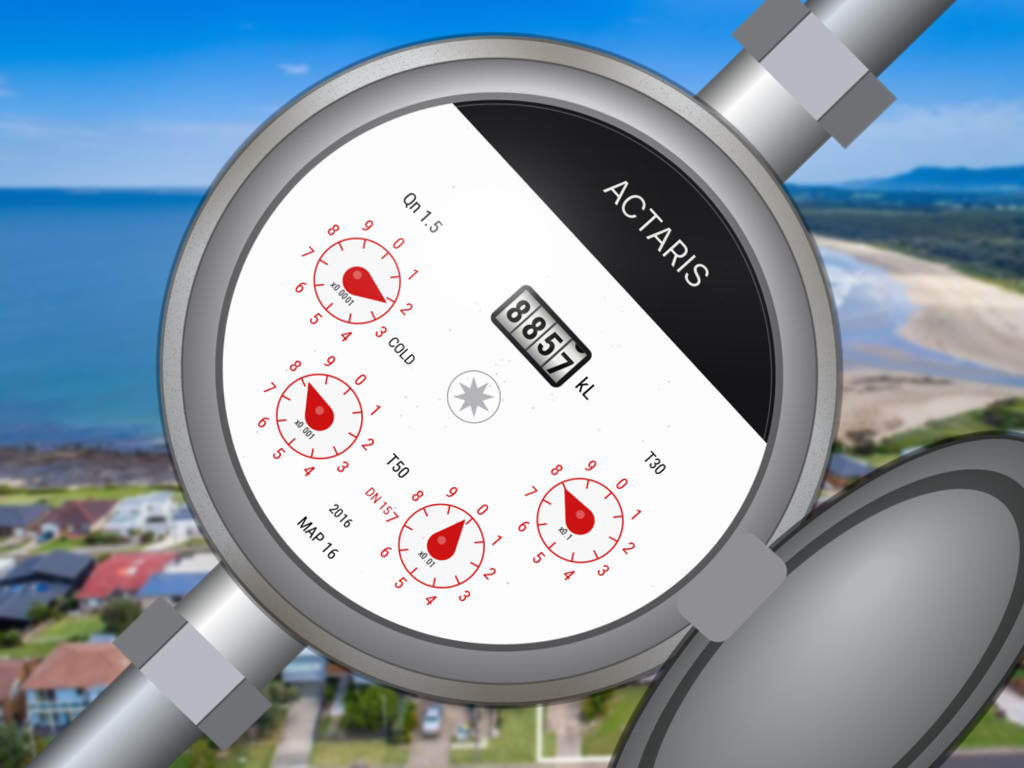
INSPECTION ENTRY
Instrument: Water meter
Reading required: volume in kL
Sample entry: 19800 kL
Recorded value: 8856.7982 kL
